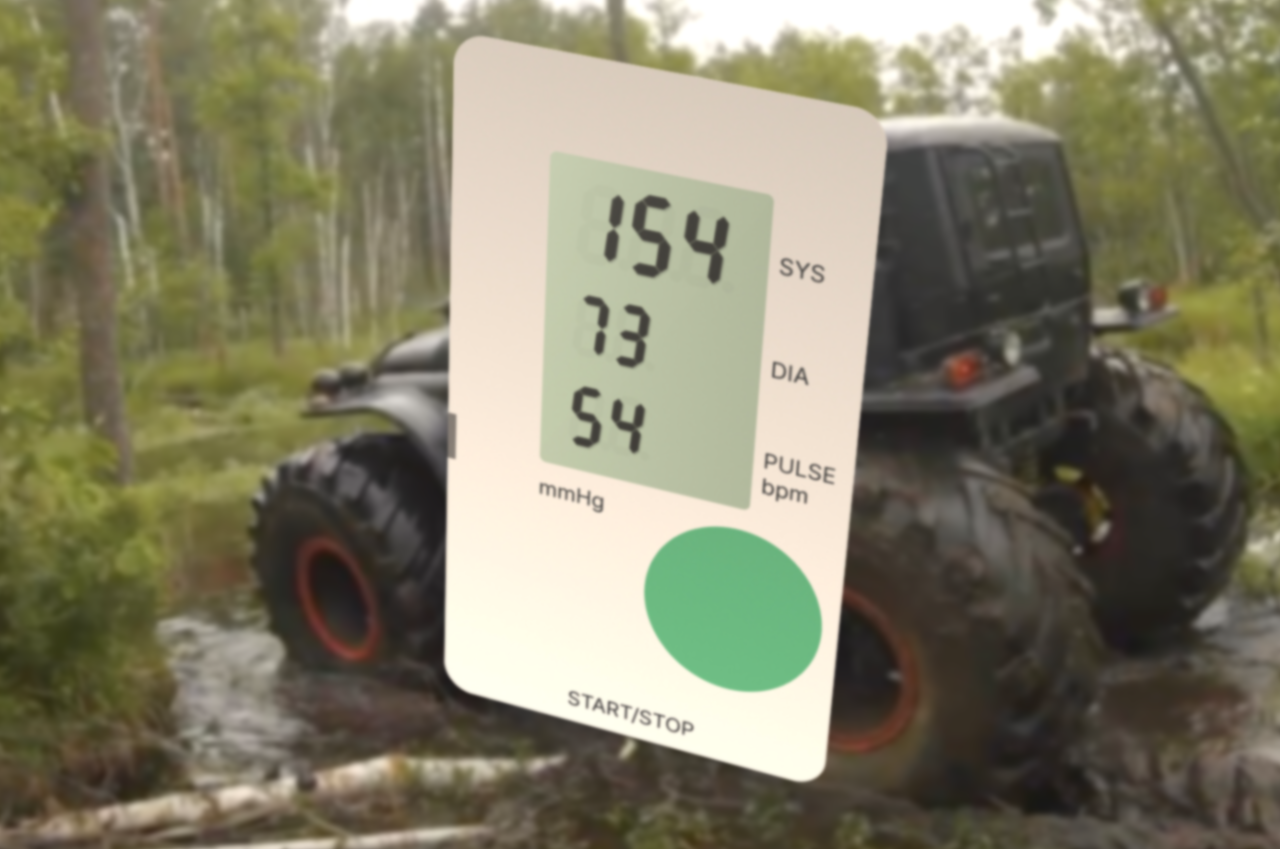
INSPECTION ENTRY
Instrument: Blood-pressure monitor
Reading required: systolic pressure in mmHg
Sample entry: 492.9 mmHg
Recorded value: 154 mmHg
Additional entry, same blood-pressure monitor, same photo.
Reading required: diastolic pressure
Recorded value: 73 mmHg
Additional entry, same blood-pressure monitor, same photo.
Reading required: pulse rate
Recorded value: 54 bpm
